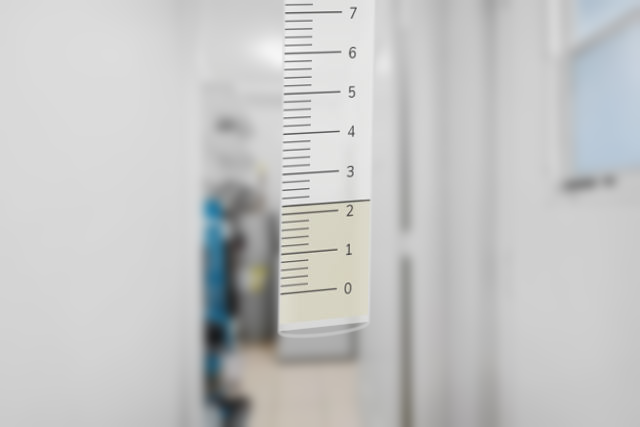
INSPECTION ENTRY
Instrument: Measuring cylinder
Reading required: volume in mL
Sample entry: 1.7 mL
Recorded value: 2.2 mL
